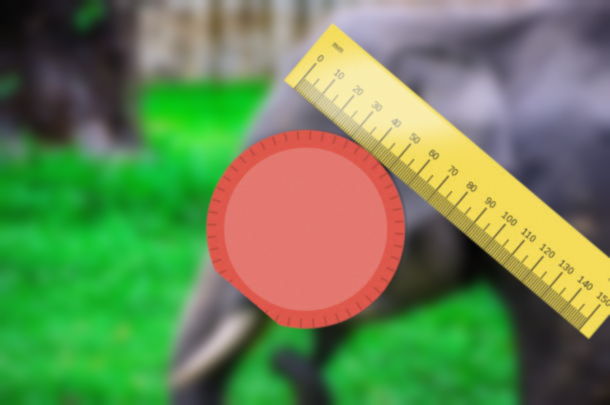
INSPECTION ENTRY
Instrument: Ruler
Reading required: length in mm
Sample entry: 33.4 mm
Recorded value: 80 mm
